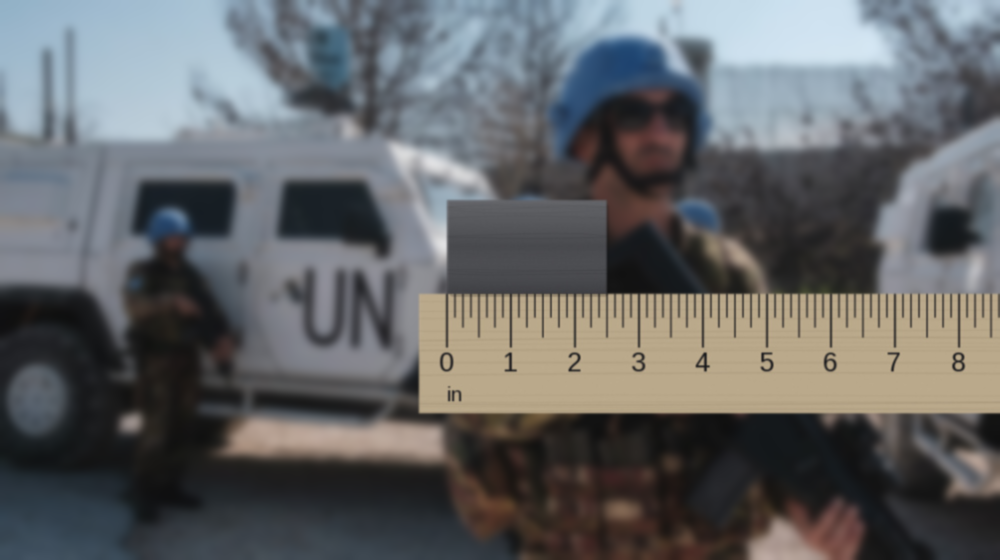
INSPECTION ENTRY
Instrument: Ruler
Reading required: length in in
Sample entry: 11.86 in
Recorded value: 2.5 in
